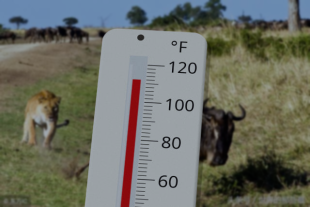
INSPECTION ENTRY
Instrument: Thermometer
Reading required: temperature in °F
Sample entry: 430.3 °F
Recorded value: 112 °F
